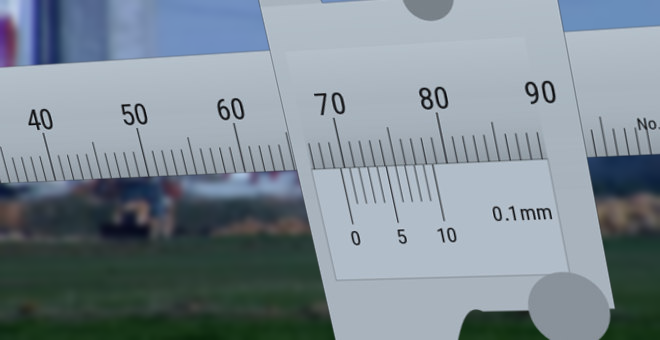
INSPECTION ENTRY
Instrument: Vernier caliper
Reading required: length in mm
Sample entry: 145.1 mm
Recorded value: 69.6 mm
